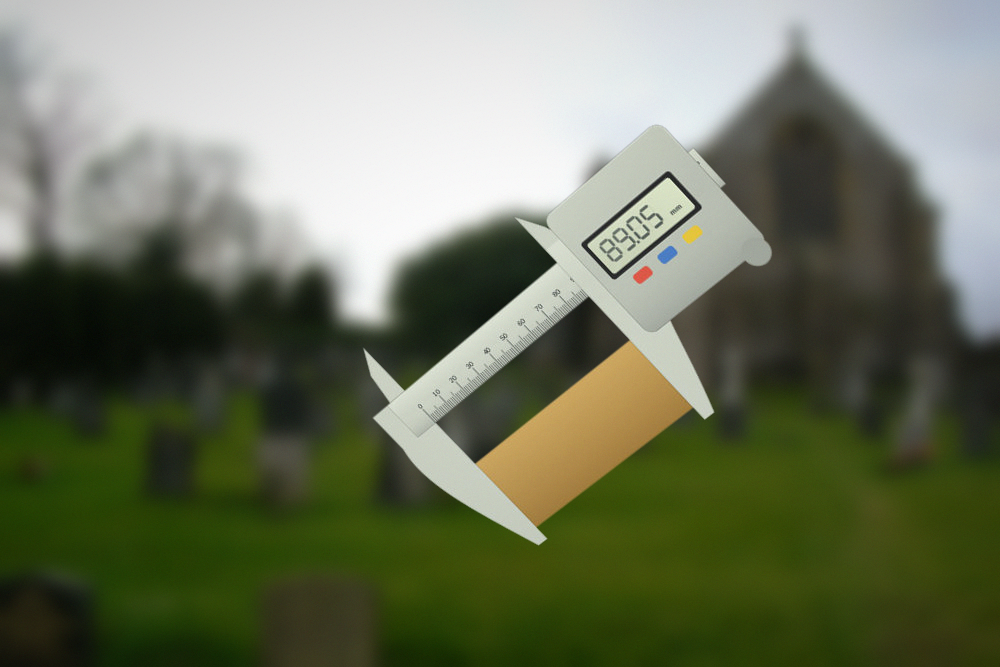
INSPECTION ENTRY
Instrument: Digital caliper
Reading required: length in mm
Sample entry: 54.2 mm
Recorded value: 89.05 mm
